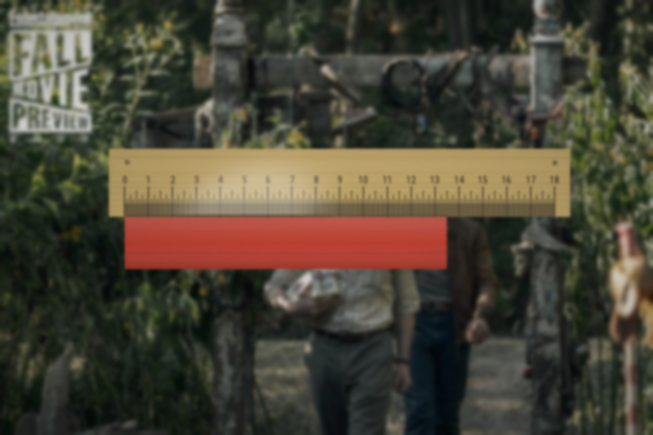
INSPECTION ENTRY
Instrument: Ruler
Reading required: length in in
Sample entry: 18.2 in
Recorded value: 13.5 in
